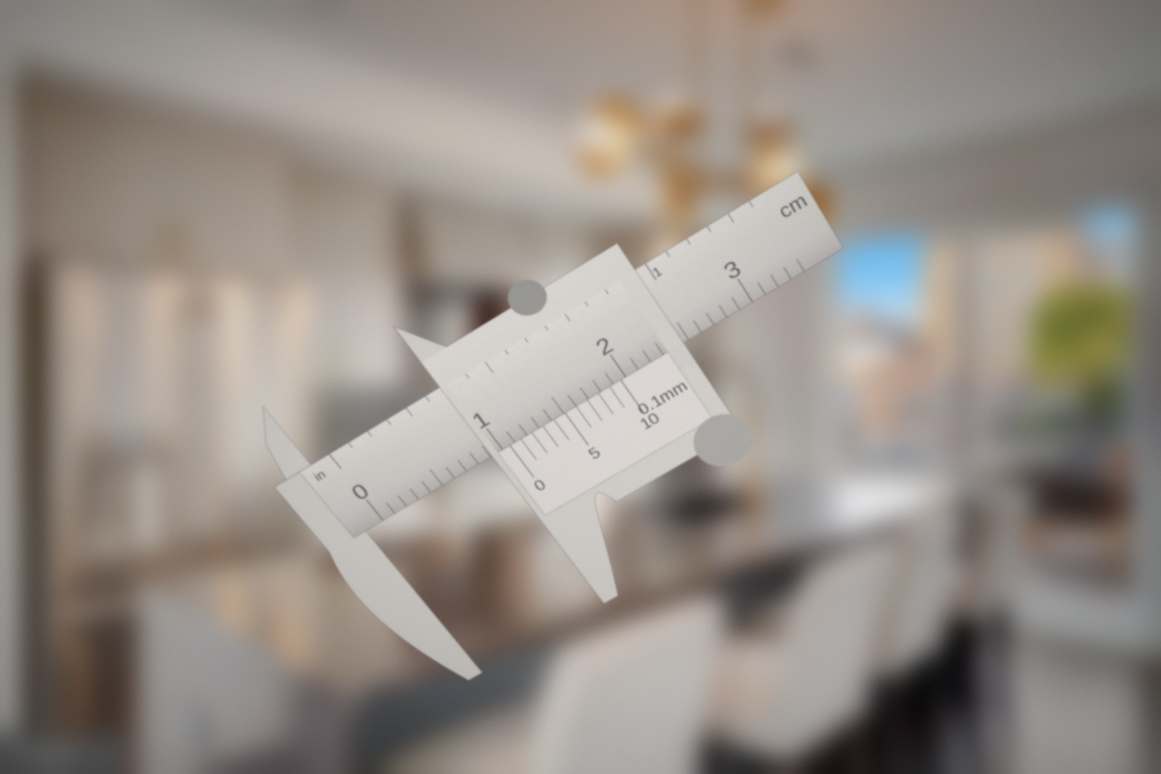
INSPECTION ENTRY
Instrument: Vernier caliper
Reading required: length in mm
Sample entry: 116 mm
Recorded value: 10.6 mm
